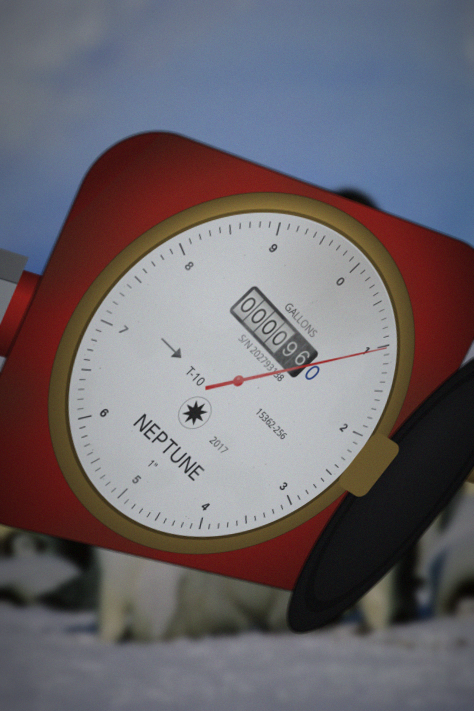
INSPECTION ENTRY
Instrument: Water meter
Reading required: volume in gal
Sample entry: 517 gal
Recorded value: 961.0 gal
